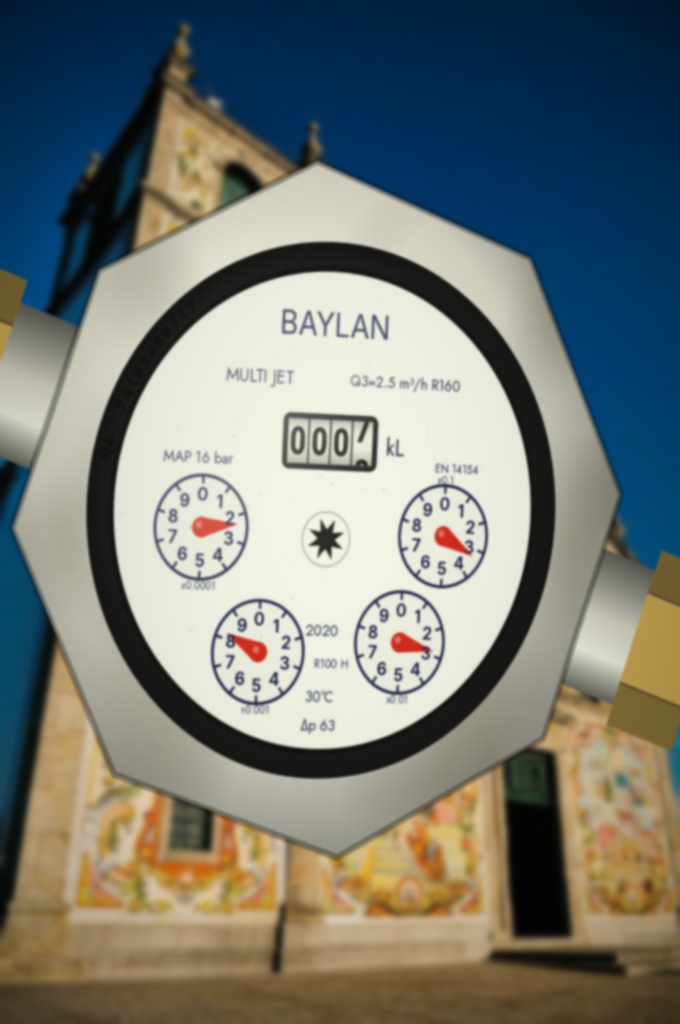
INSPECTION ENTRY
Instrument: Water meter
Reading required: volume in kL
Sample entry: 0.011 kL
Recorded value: 7.3282 kL
